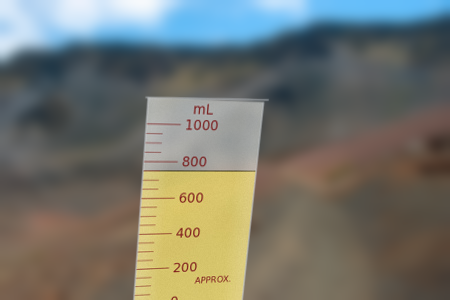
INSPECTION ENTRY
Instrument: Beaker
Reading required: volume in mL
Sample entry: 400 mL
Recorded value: 750 mL
